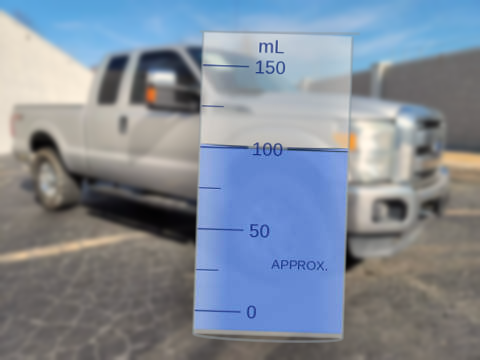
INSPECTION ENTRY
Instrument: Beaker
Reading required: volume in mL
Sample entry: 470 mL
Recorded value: 100 mL
